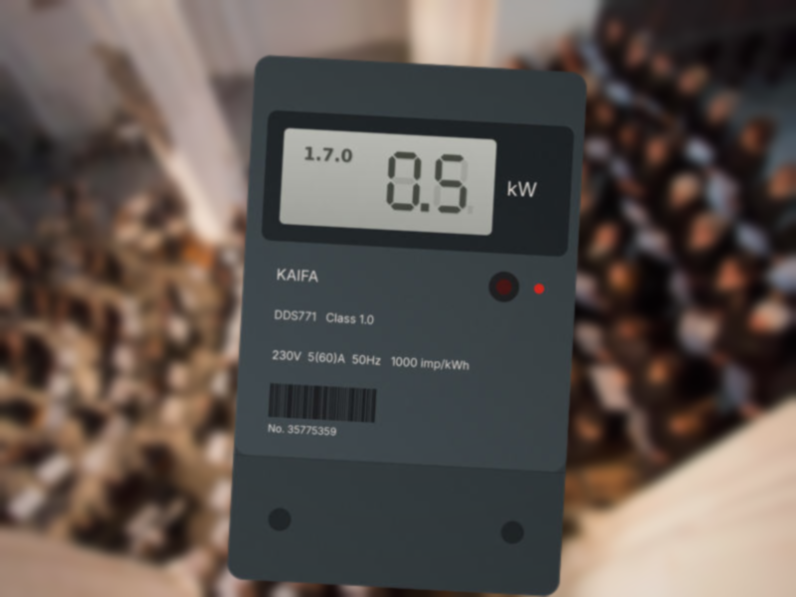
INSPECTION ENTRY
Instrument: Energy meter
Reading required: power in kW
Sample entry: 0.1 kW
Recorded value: 0.5 kW
